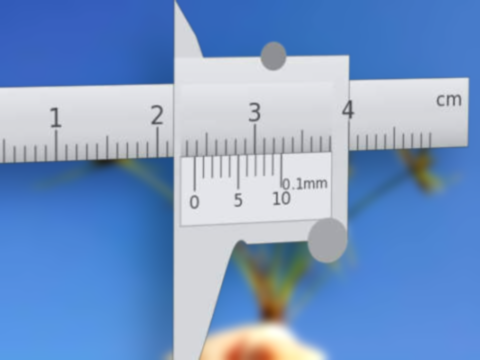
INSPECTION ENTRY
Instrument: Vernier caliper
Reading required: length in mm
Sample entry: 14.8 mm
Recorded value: 23.8 mm
